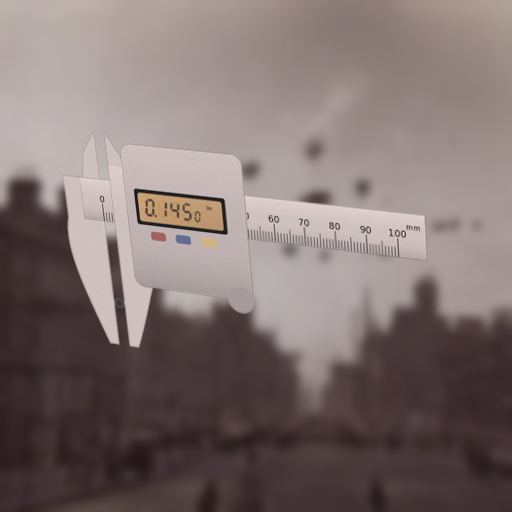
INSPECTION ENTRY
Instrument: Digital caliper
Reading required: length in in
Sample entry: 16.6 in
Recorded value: 0.1450 in
